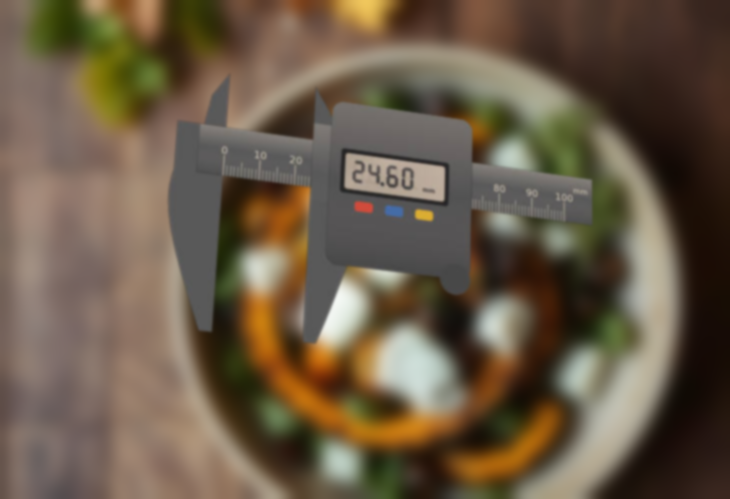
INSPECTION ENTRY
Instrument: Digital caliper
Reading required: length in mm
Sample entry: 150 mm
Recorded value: 24.60 mm
